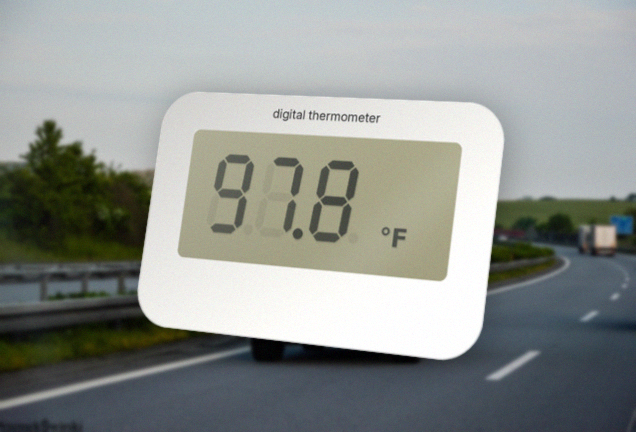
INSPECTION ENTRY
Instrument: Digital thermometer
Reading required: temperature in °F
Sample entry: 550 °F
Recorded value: 97.8 °F
